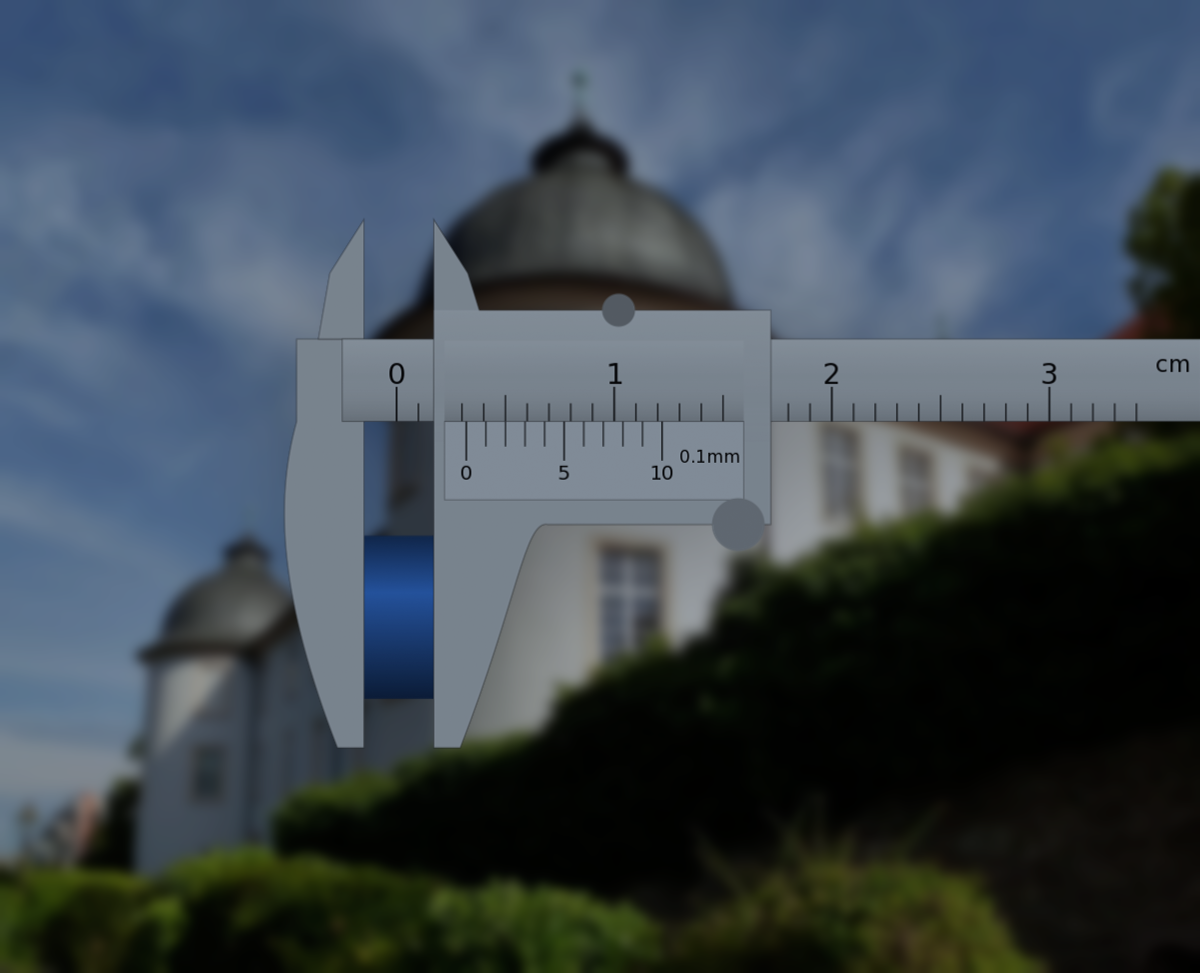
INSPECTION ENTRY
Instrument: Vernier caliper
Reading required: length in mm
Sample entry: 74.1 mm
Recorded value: 3.2 mm
